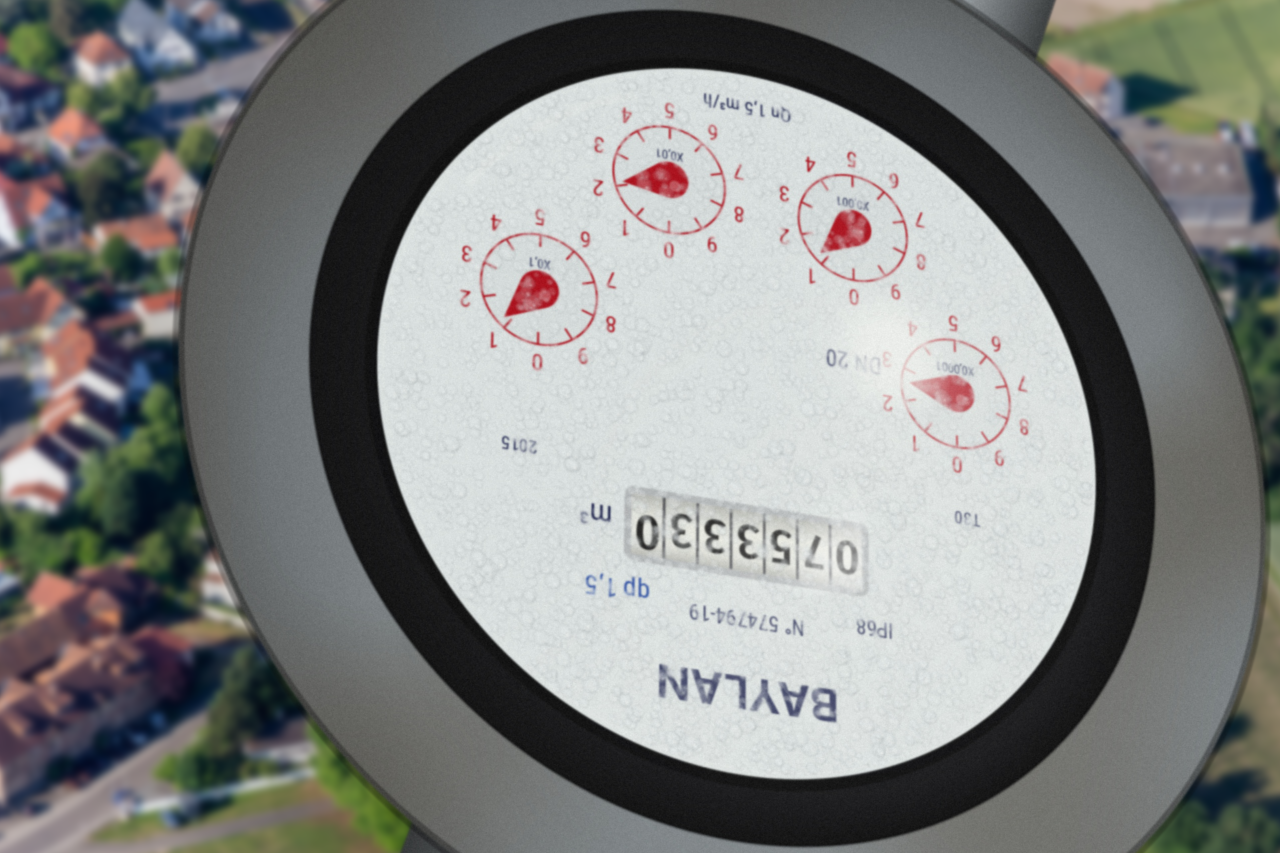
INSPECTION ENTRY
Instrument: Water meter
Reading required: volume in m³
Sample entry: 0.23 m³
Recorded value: 753330.1212 m³
